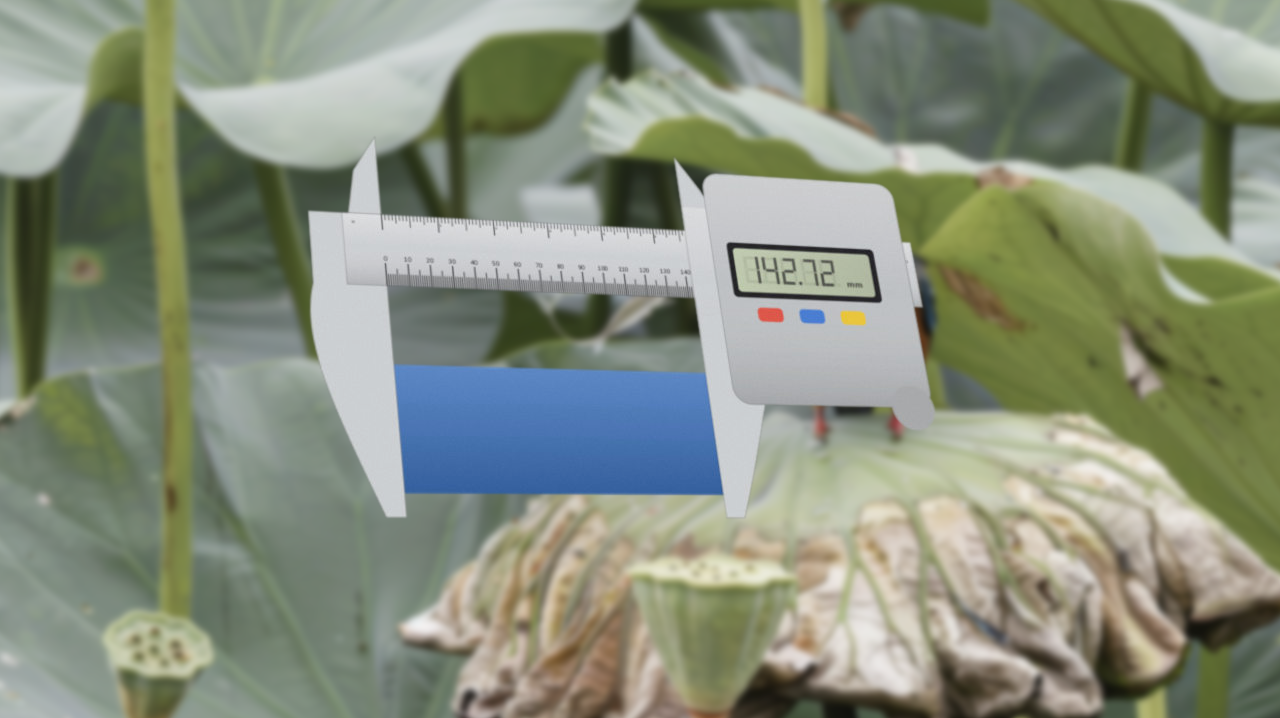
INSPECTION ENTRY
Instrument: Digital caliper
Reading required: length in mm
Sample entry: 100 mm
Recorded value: 142.72 mm
